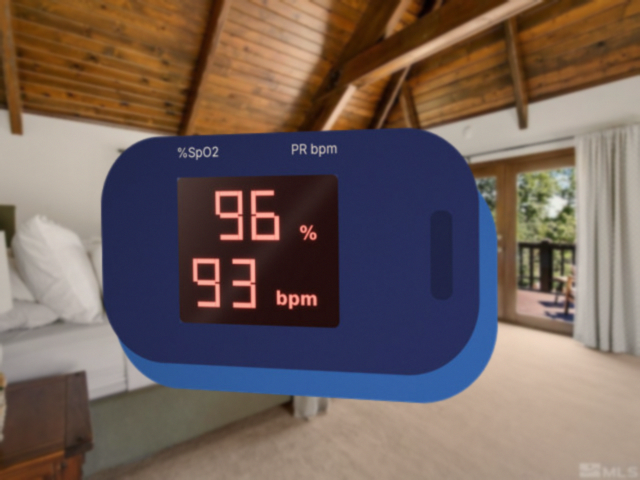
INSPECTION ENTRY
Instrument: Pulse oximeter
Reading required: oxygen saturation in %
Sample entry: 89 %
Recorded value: 96 %
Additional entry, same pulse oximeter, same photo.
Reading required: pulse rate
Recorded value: 93 bpm
